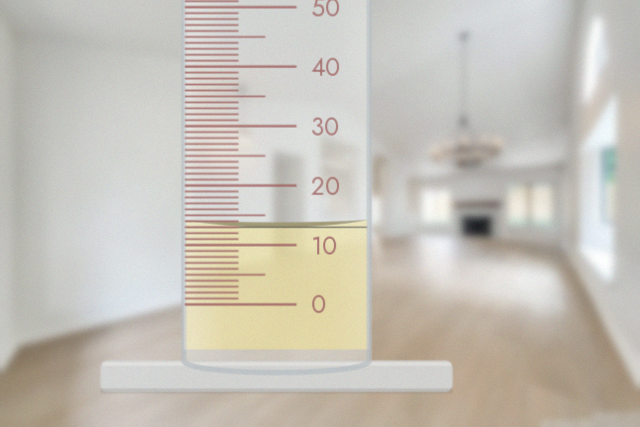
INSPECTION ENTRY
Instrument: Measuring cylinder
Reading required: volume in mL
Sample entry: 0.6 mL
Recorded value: 13 mL
